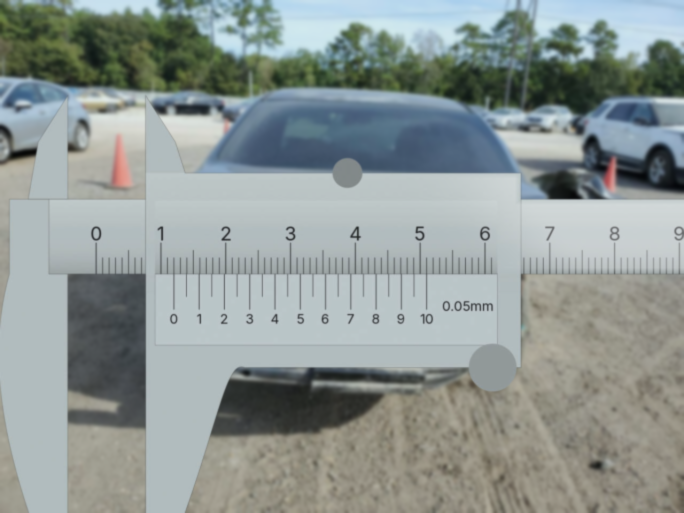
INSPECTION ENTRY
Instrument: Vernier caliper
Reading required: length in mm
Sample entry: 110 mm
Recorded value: 12.0 mm
